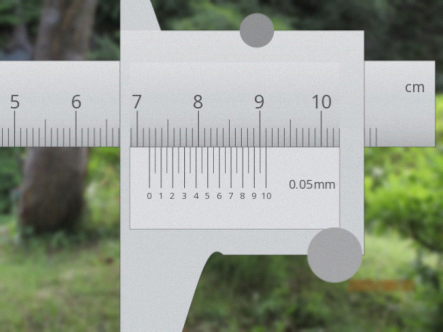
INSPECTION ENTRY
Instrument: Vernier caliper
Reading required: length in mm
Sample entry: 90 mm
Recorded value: 72.0 mm
